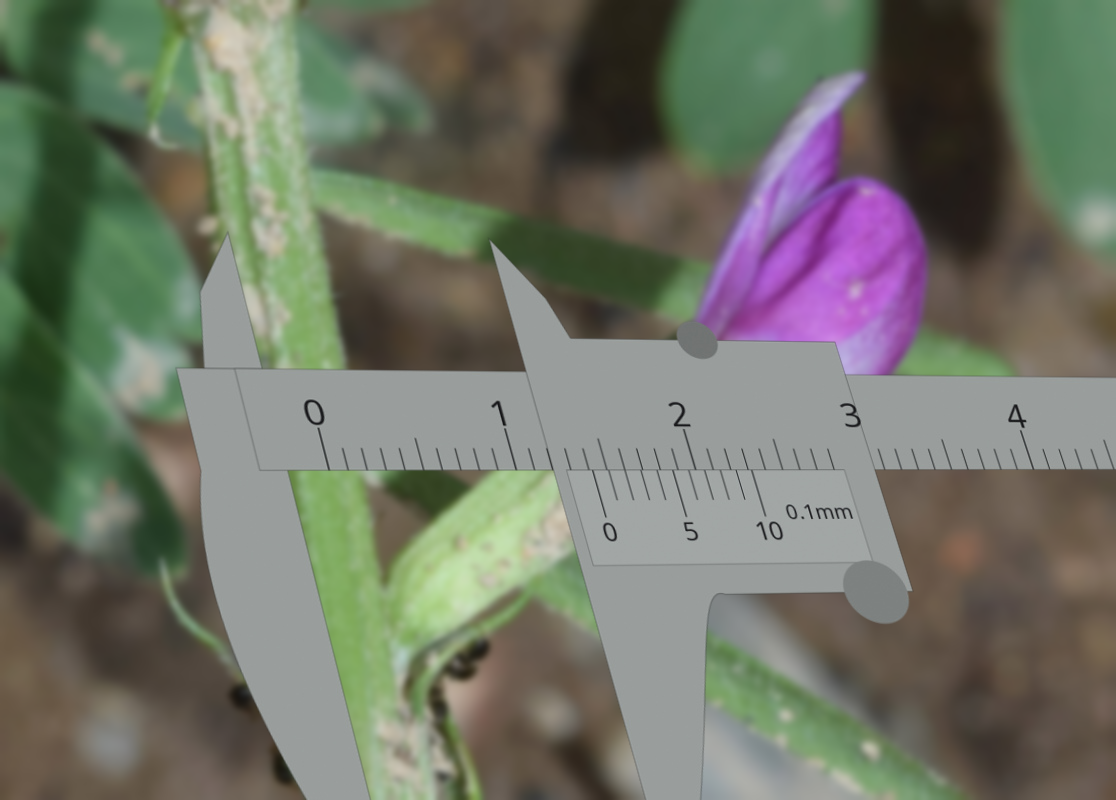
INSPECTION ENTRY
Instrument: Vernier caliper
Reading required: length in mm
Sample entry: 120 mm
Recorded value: 14.2 mm
